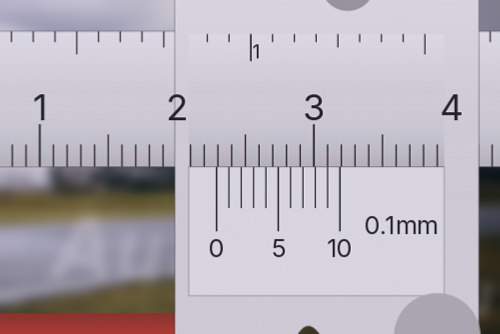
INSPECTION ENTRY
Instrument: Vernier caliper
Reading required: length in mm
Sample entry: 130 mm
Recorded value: 22.9 mm
